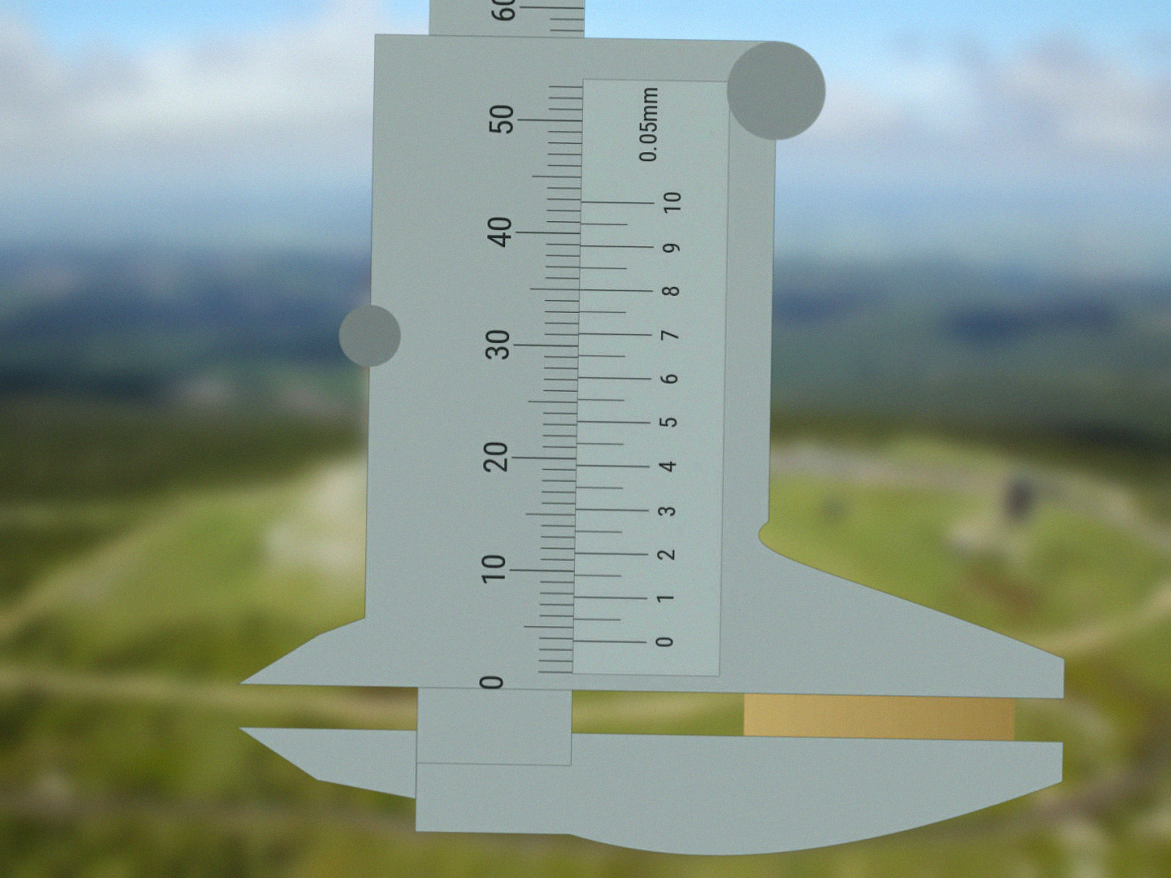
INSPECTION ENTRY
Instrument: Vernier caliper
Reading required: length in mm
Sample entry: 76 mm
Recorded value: 3.8 mm
